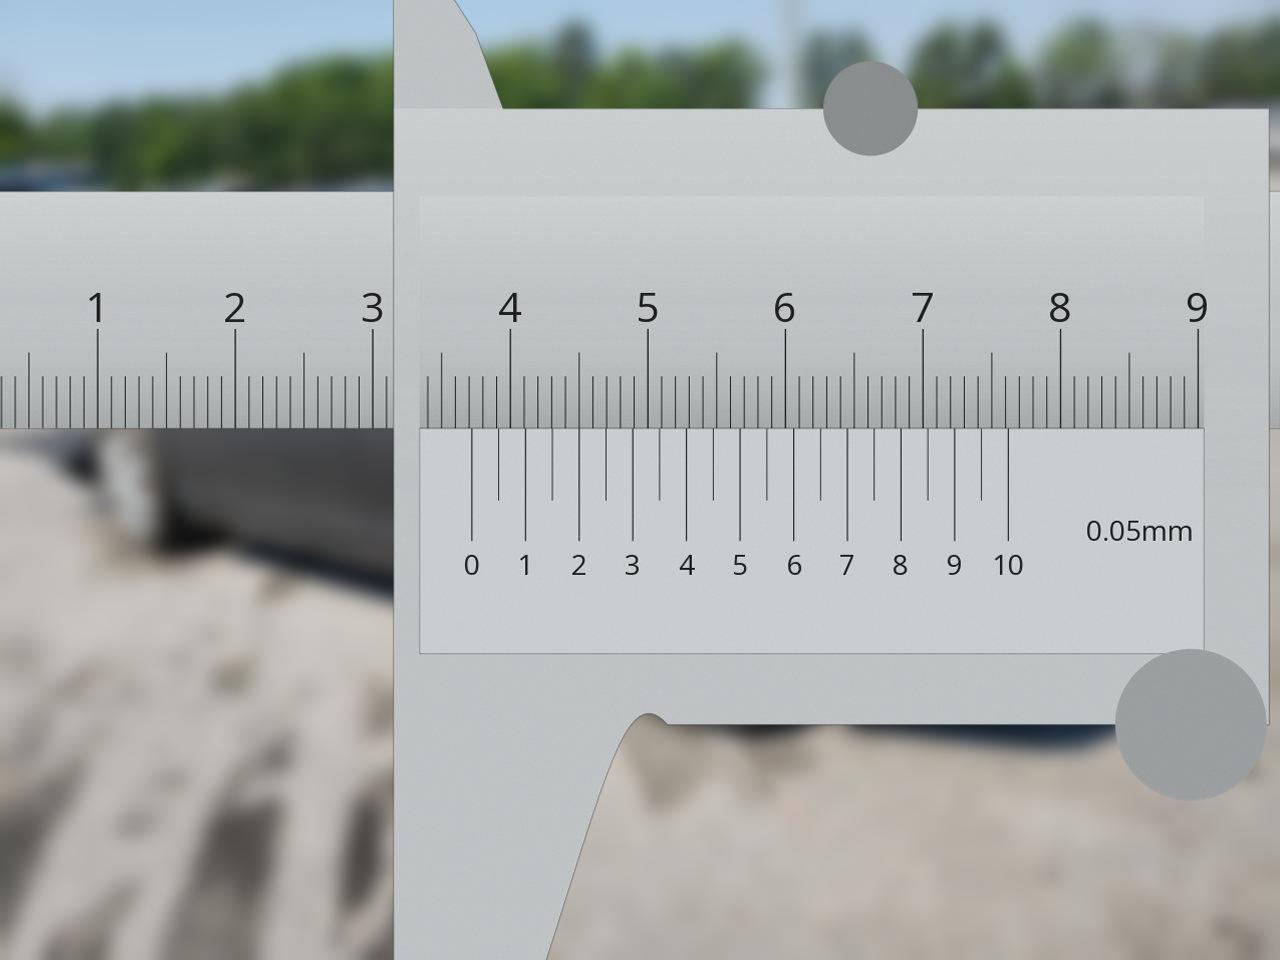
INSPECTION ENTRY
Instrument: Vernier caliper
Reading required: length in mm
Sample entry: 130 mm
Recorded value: 37.2 mm
